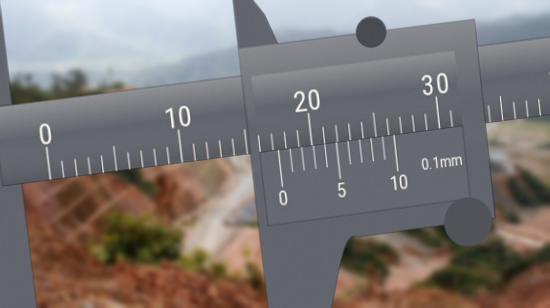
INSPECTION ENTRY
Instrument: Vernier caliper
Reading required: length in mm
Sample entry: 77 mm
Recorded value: 17.4 mm
